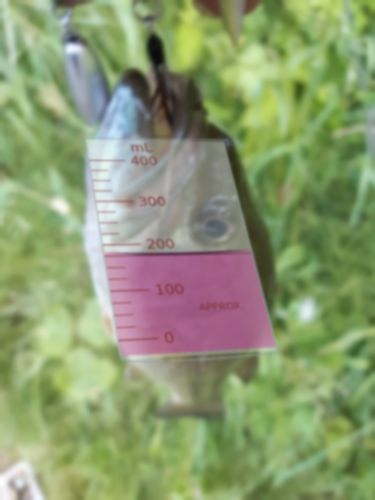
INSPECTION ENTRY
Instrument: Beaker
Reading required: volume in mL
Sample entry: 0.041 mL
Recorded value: 175 mL
